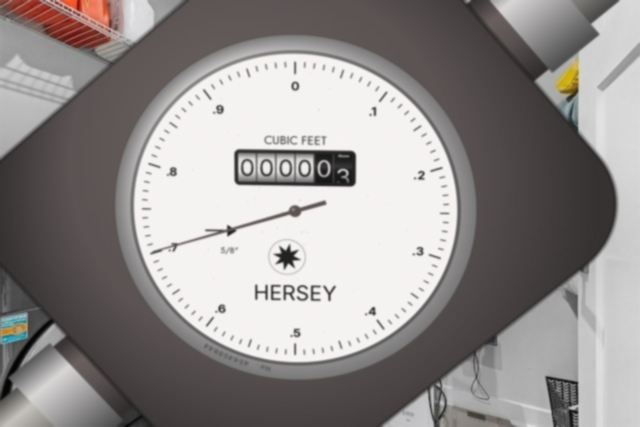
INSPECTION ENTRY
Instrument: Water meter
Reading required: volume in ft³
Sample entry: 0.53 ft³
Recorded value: 2.70 ft³
